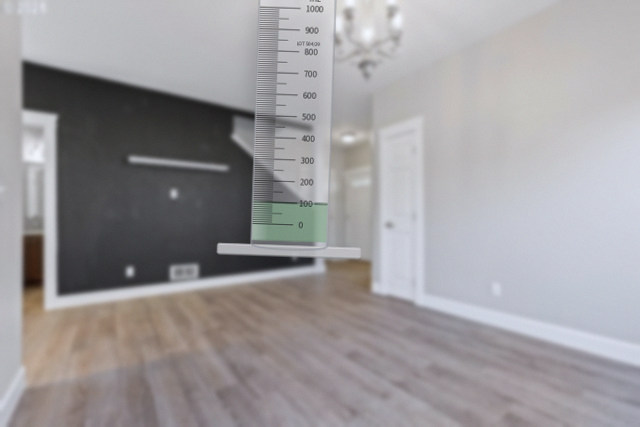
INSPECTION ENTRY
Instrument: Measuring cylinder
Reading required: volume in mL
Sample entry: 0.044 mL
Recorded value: 100 mL
